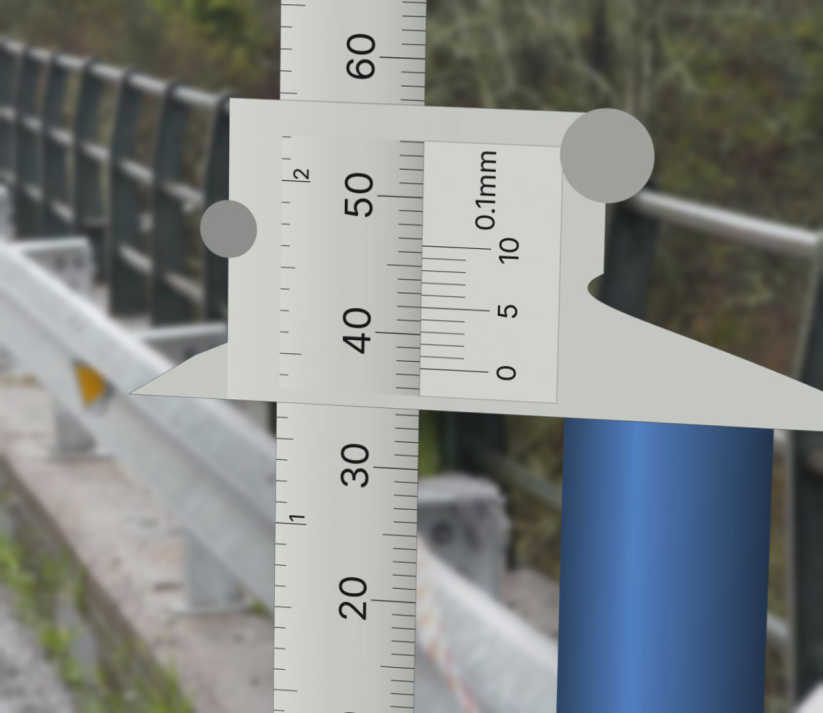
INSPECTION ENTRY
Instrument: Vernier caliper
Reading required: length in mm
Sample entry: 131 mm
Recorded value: 37.5 mm
